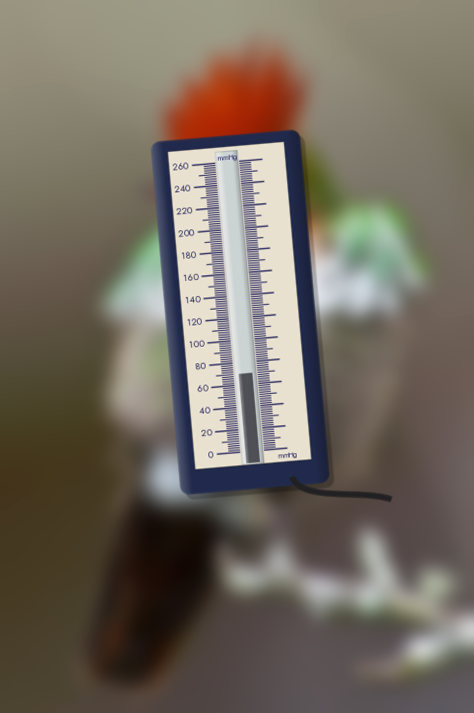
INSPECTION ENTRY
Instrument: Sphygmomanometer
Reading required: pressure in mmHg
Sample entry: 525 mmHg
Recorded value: 70 mmHg
